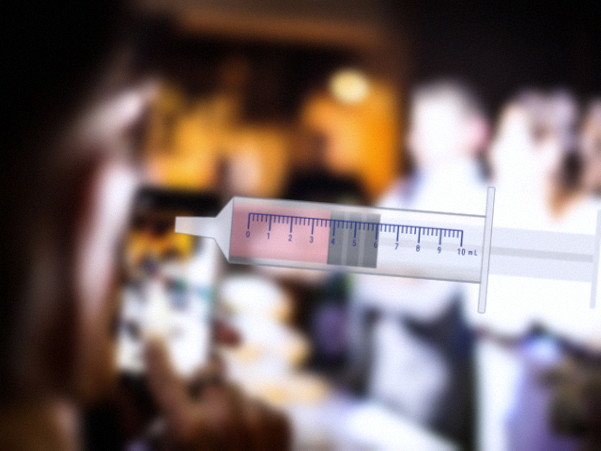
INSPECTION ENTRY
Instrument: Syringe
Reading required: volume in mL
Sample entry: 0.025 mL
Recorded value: 3.8 mL
